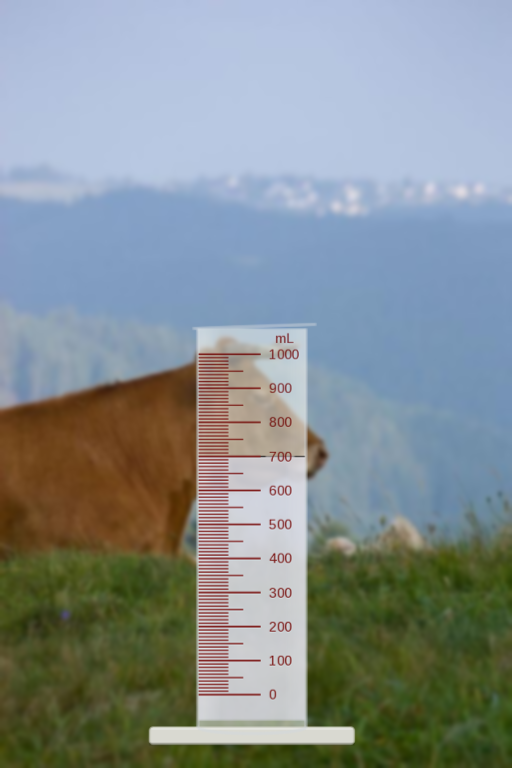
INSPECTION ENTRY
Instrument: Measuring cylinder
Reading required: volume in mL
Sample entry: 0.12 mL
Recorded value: 700 mL
